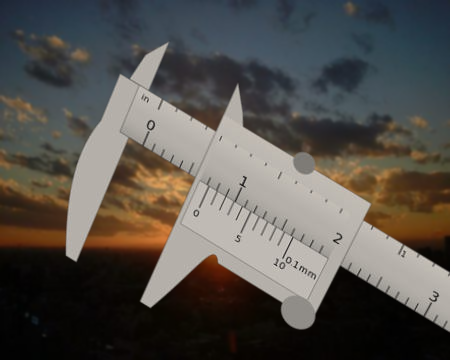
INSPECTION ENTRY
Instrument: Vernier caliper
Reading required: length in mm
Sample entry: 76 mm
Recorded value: 7.2 mm
